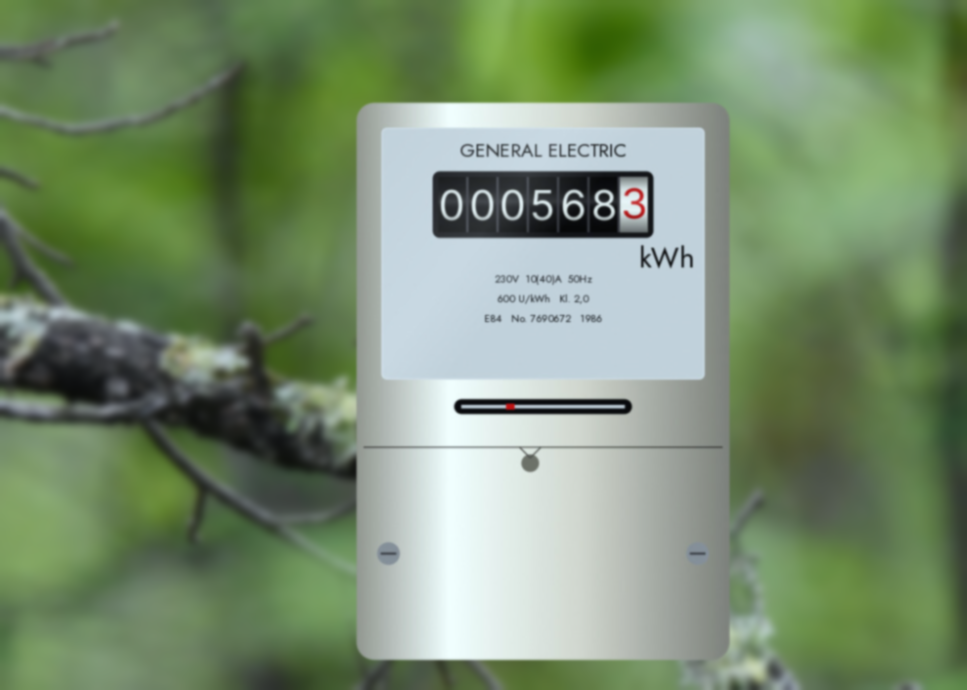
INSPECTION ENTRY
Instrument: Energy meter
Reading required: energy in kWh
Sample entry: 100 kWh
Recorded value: 568.3 kWh
